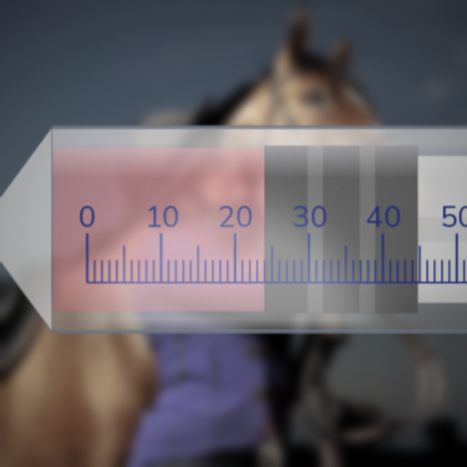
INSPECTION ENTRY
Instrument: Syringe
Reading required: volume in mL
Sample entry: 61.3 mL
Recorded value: 24 mL
